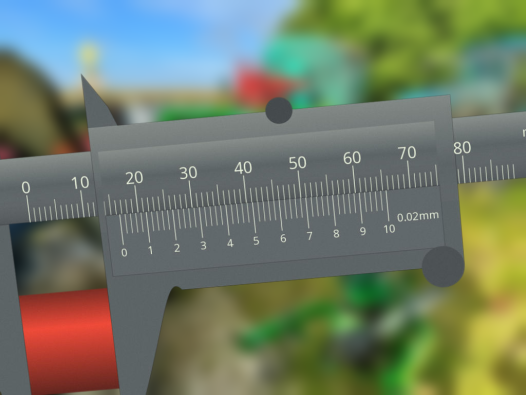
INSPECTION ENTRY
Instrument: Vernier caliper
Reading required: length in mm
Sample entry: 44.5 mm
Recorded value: 16.6 mm
